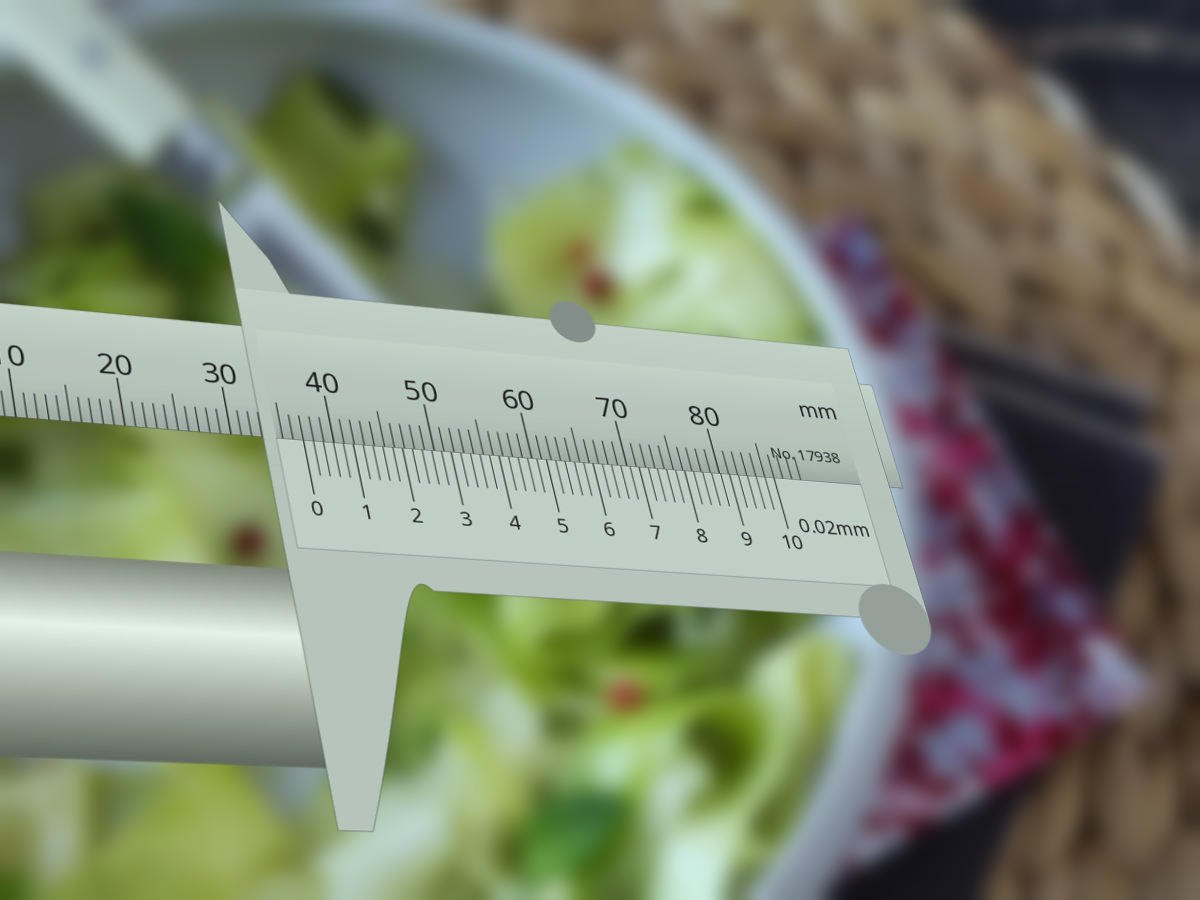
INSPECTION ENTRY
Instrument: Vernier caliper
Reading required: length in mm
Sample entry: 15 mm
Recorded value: 37.0 mm
